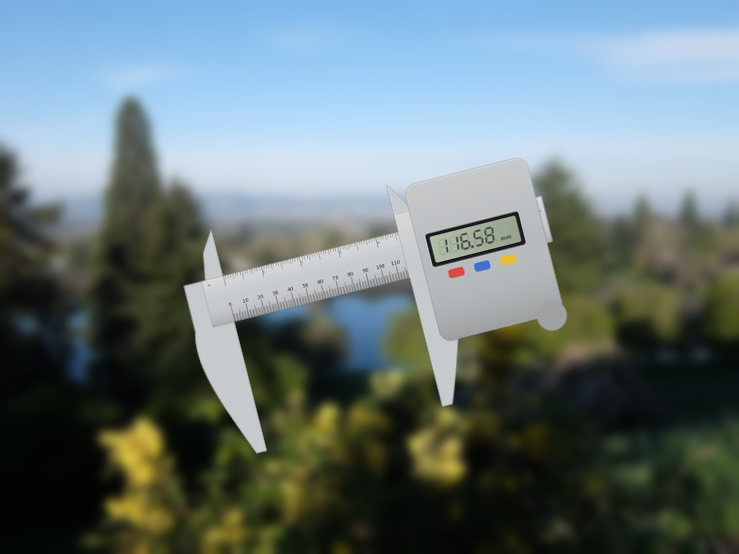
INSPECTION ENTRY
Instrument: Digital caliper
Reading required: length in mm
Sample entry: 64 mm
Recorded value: 116.58 mm
